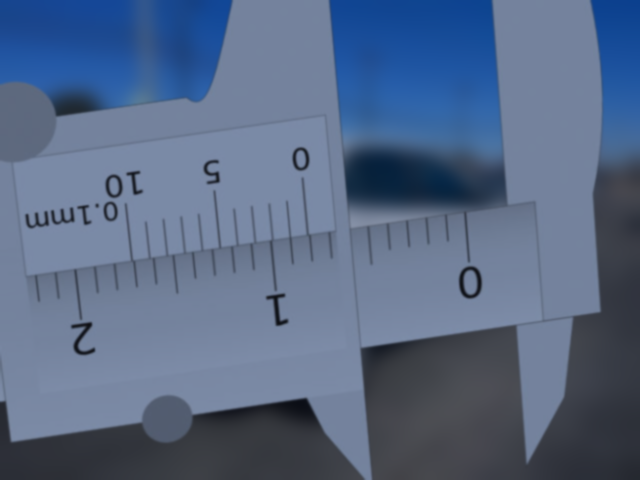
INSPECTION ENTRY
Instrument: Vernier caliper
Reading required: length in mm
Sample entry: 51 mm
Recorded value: 8.1 mm
